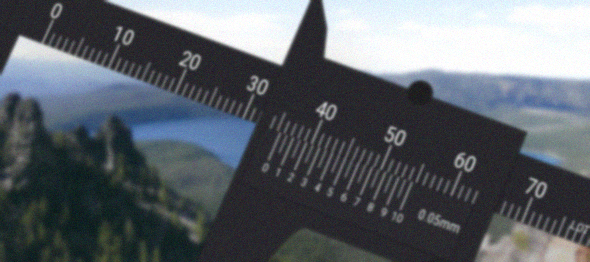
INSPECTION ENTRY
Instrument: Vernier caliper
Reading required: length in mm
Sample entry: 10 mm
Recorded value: 35.5 mm
